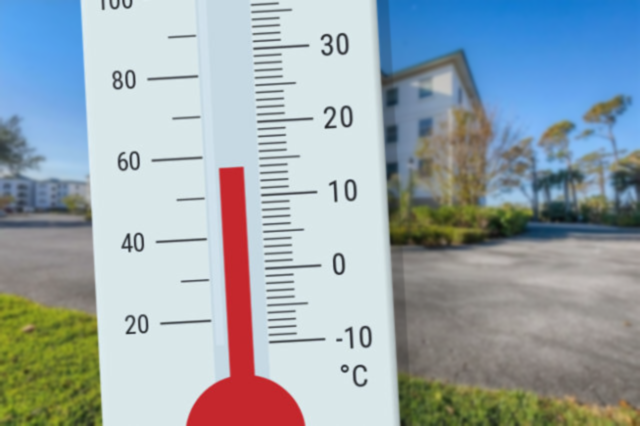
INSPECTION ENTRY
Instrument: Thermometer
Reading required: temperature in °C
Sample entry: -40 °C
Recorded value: 14 °C
